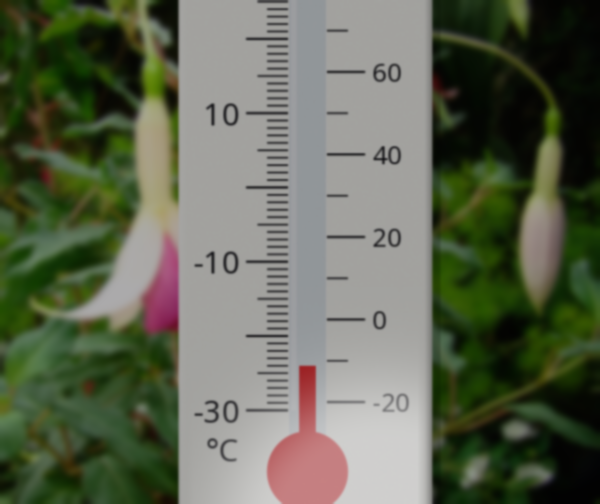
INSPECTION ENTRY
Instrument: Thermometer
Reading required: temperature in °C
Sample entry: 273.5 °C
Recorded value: -24 °C
